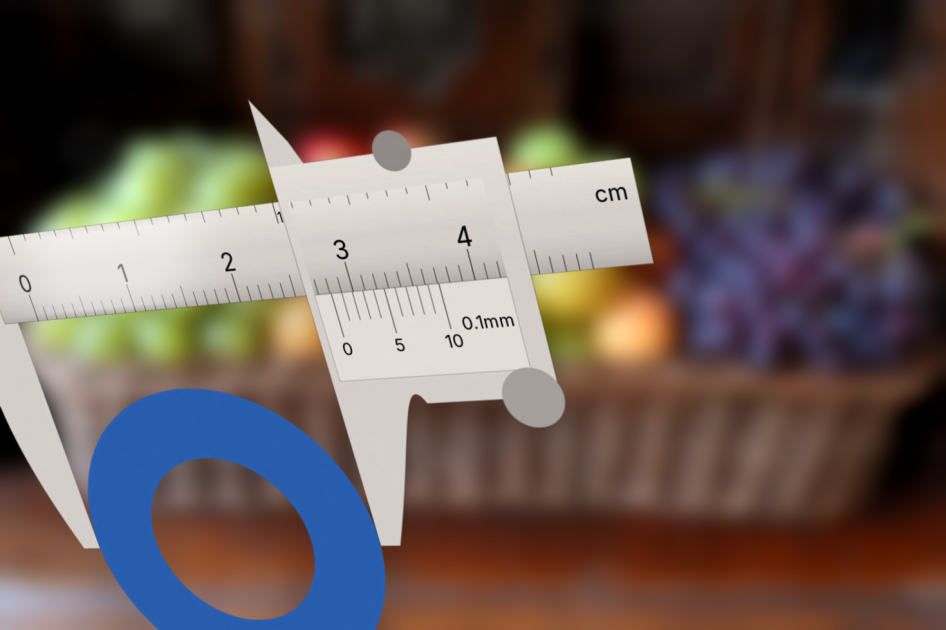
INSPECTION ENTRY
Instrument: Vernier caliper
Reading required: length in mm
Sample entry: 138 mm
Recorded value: 28.1 mm
